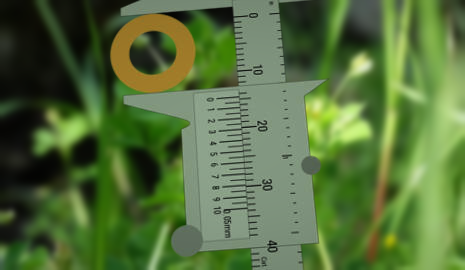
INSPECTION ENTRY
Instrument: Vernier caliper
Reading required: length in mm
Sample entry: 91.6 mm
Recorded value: 14.6 mm
